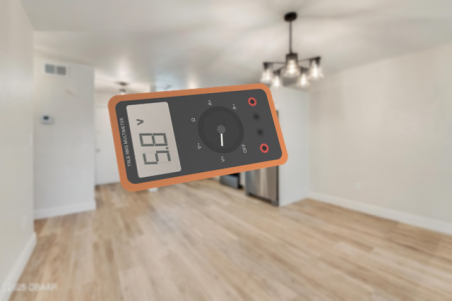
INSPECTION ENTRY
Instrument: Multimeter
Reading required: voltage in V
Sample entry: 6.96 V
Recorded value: 5.8 V
